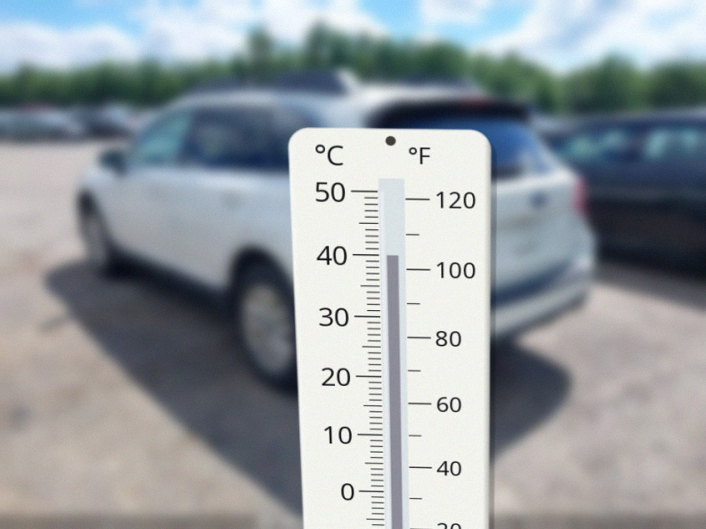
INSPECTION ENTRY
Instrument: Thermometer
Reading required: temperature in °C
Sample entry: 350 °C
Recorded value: 40 °C
